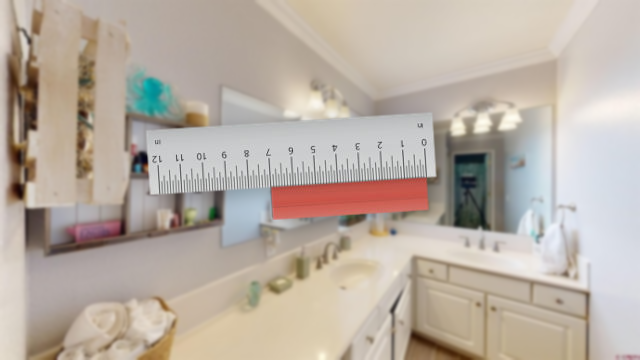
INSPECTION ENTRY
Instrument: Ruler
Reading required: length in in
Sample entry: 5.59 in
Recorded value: 7 in
